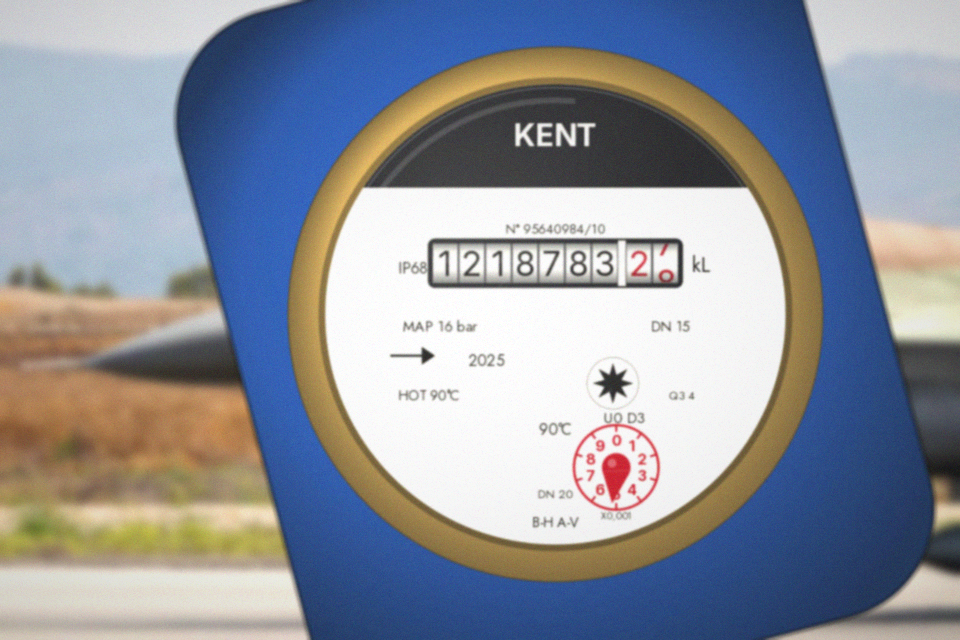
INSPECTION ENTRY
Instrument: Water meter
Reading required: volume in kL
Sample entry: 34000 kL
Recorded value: 1218783.275 kL
